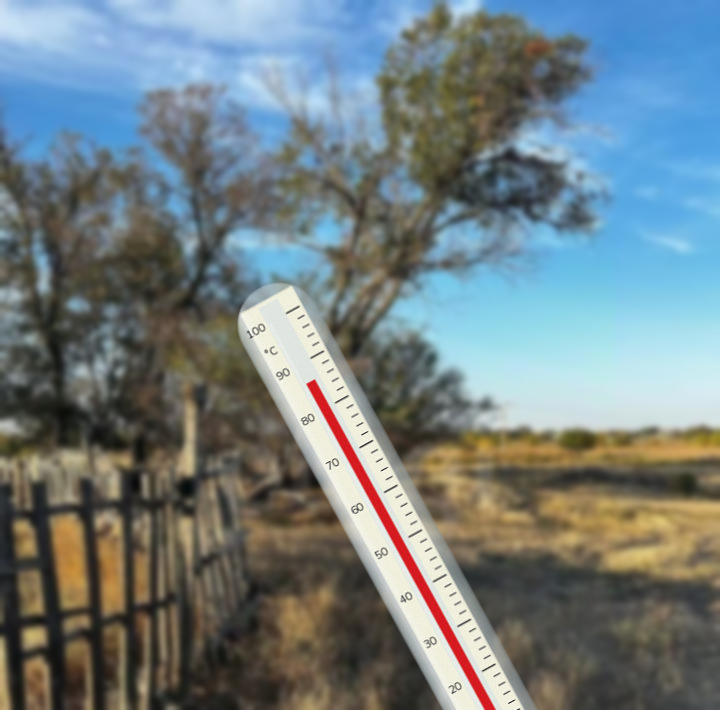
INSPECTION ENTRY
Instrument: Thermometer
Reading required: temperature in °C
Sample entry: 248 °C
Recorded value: 86 °C
